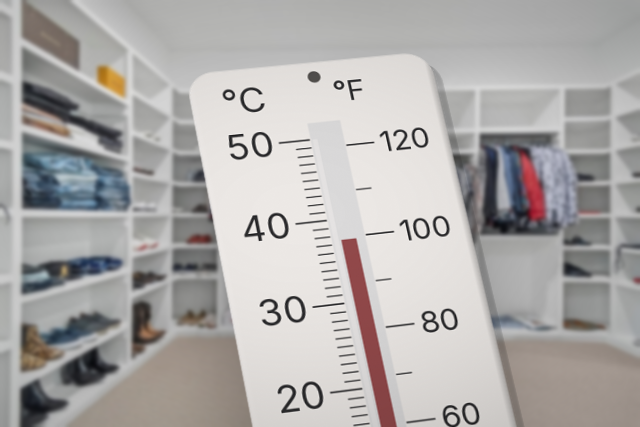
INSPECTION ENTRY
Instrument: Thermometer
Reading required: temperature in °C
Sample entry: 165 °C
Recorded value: 37.5 °C
